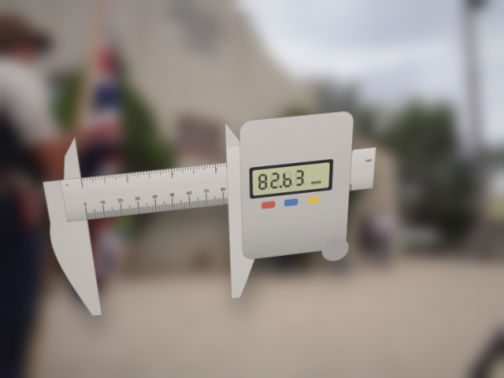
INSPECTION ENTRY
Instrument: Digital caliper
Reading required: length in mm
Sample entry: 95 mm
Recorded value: 82.63 mm
